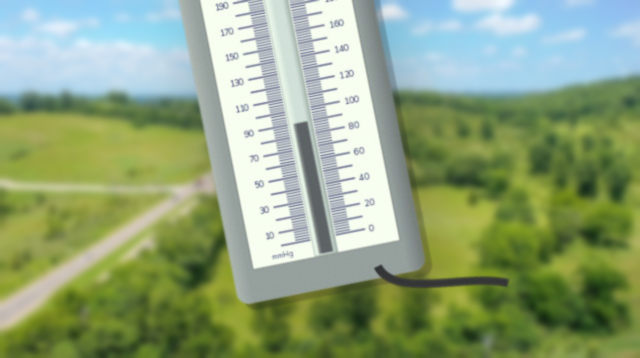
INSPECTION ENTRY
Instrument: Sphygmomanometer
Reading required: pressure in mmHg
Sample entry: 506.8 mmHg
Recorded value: 90 mmHg
